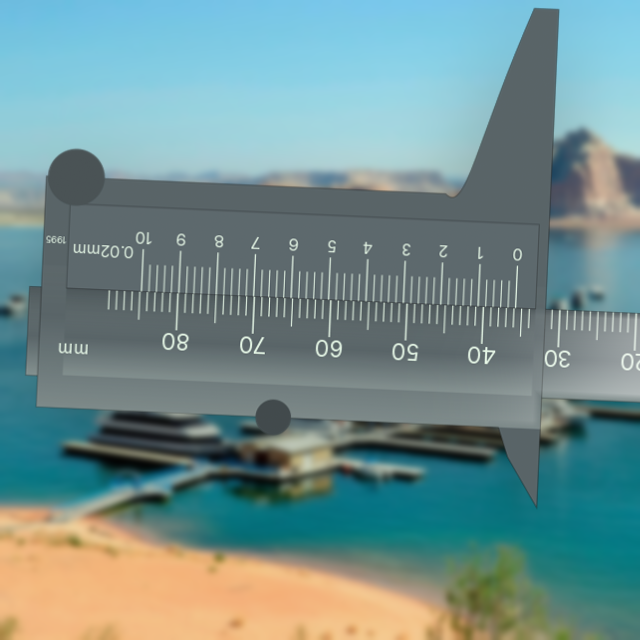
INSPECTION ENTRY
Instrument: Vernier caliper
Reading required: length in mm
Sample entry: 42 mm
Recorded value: 35.8 mm
